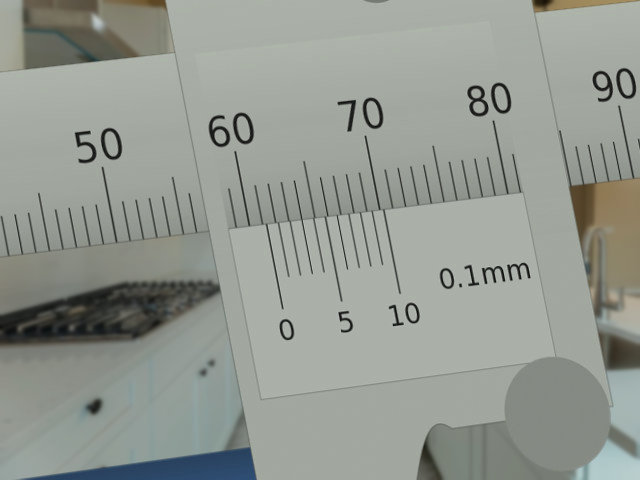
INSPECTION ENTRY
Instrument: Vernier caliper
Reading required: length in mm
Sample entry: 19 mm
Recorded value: 61.3 mm
